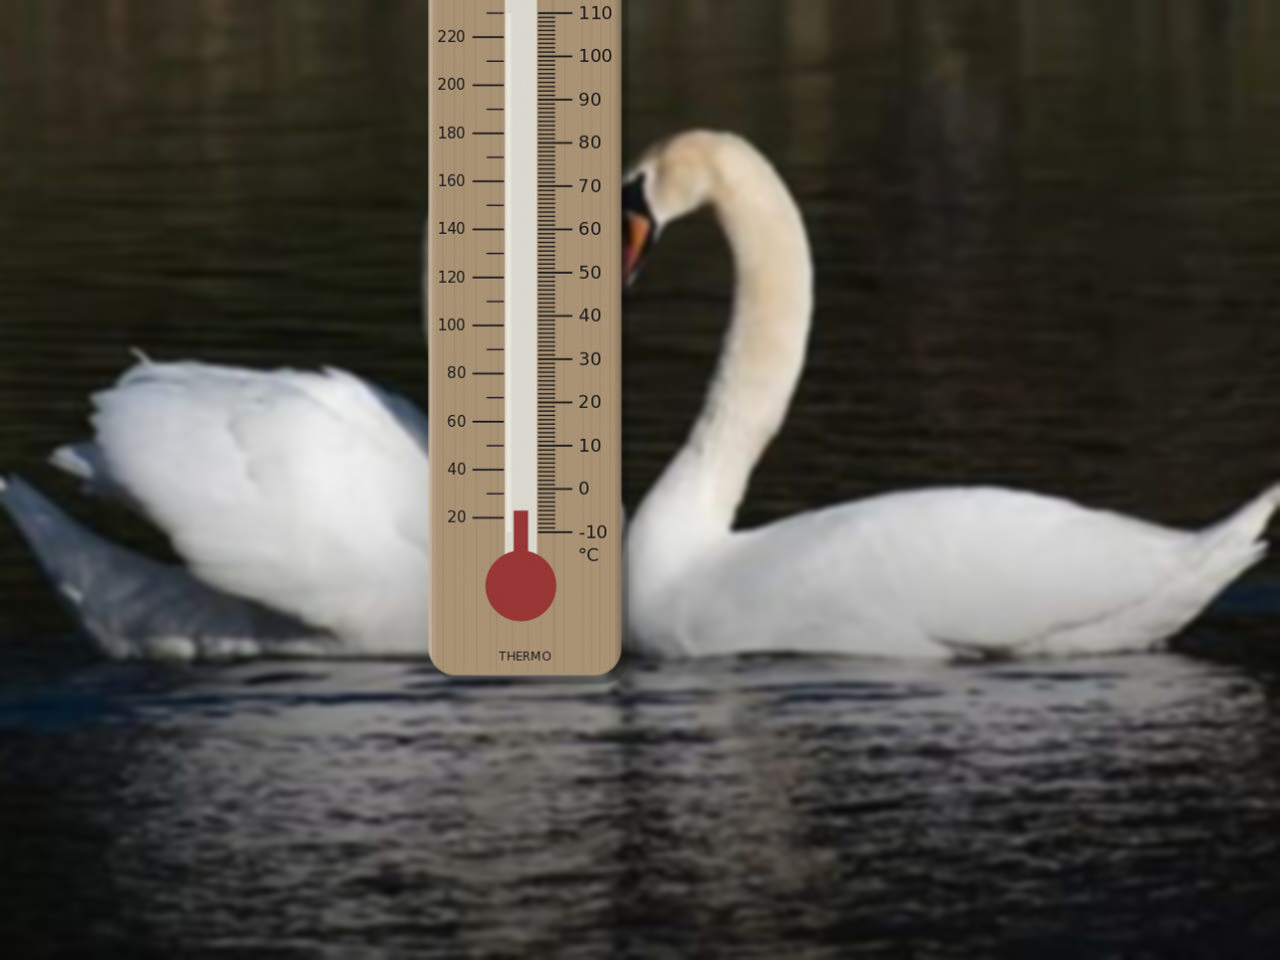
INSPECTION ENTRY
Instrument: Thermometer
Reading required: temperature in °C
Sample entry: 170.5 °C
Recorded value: -5 °C
